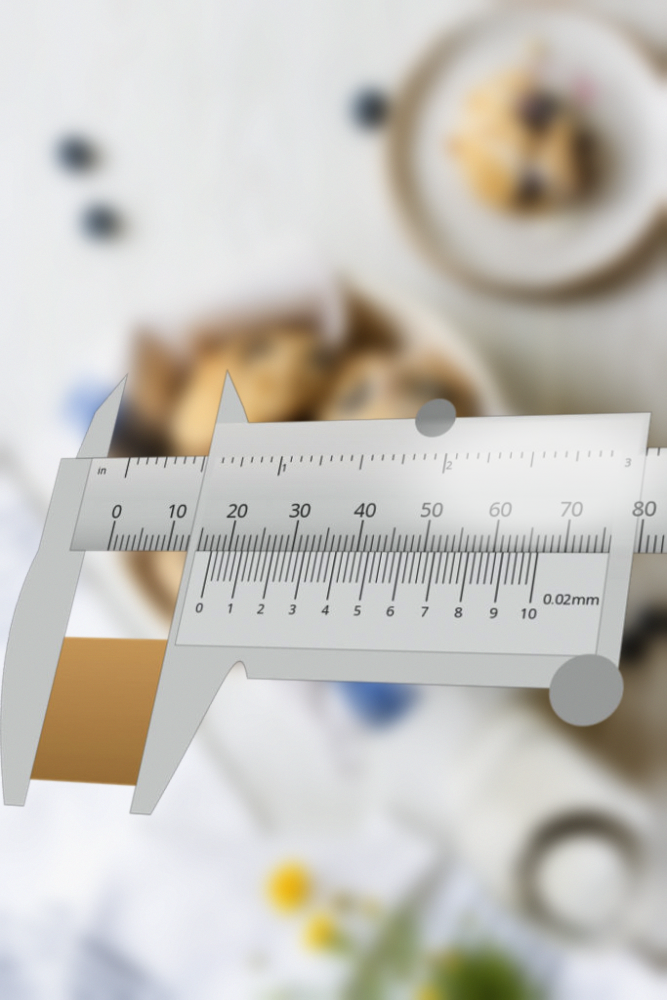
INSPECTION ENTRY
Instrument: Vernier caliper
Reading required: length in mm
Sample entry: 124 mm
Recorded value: 17.2 mm
